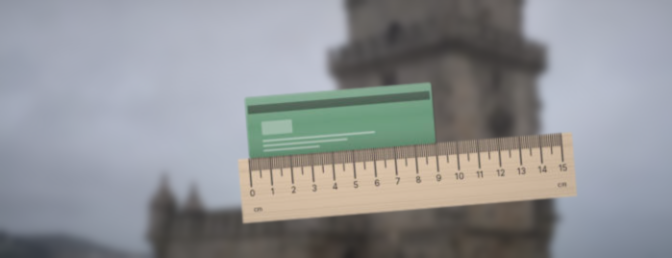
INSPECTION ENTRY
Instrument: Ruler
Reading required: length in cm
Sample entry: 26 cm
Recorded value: 9 cm
